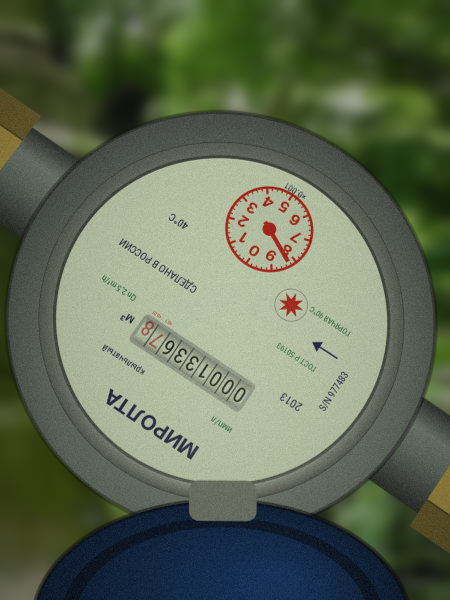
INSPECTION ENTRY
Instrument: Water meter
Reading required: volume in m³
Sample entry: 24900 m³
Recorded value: 1336.778 m³
